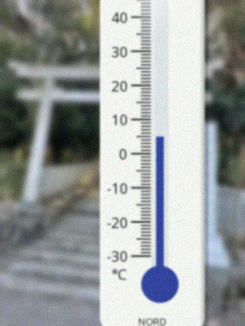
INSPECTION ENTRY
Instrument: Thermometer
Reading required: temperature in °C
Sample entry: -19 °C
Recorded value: 5 °C
